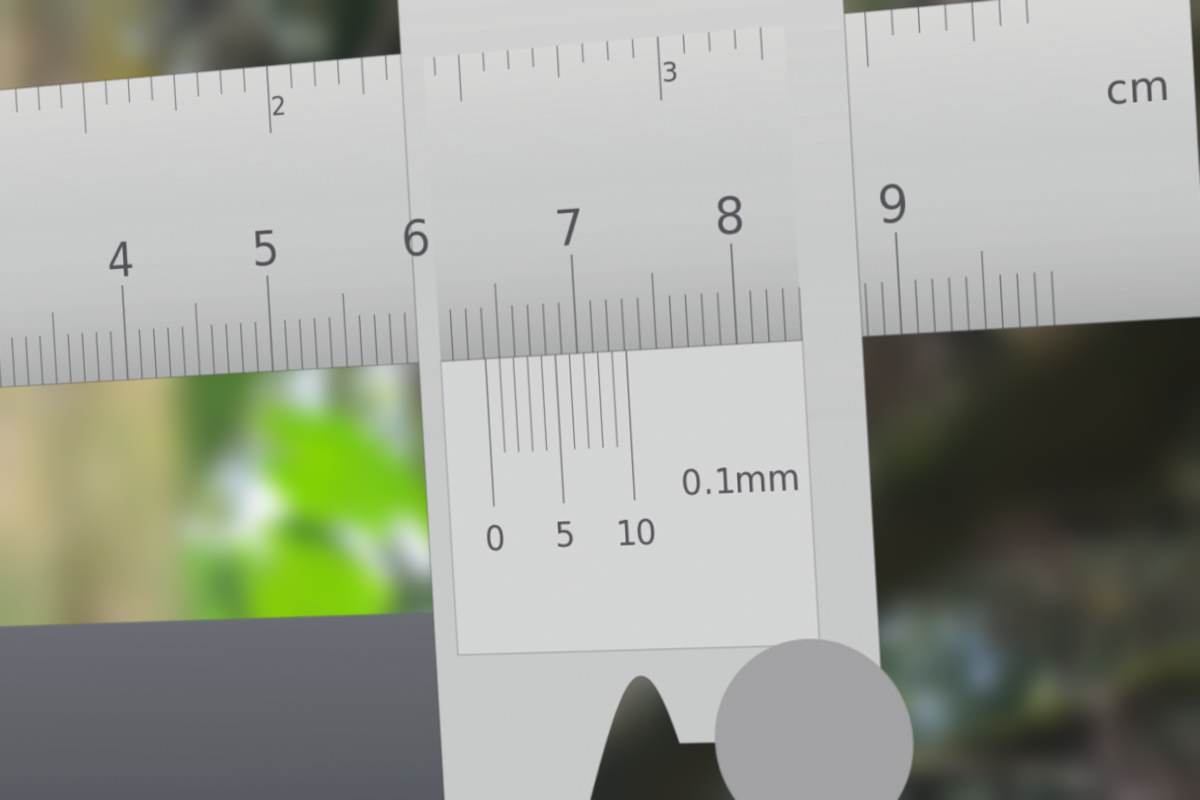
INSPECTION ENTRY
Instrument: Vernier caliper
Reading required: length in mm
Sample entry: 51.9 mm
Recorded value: 64.1 mm
